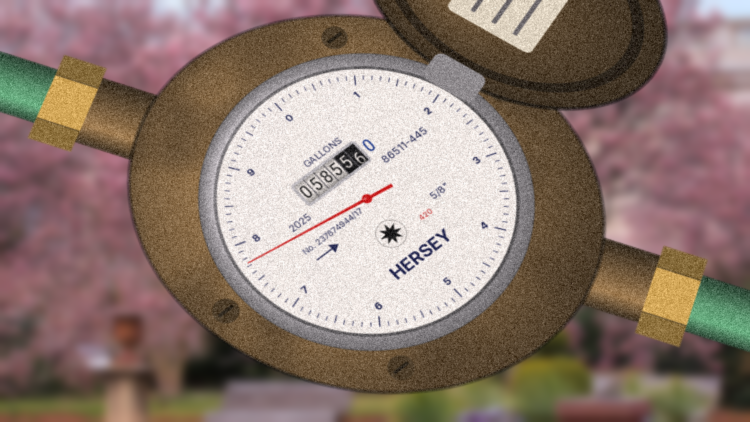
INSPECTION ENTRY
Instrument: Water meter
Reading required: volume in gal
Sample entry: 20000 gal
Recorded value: 585557.7 gal
